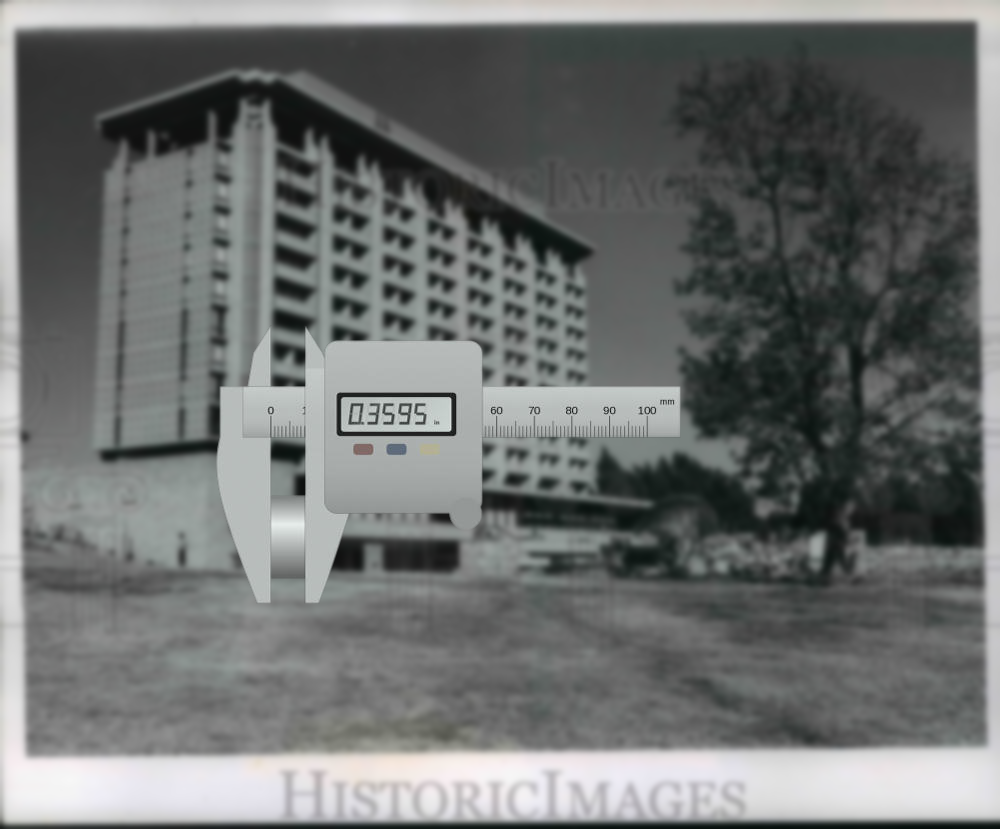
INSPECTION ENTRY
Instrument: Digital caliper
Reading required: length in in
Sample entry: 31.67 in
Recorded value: 0.3595 in
